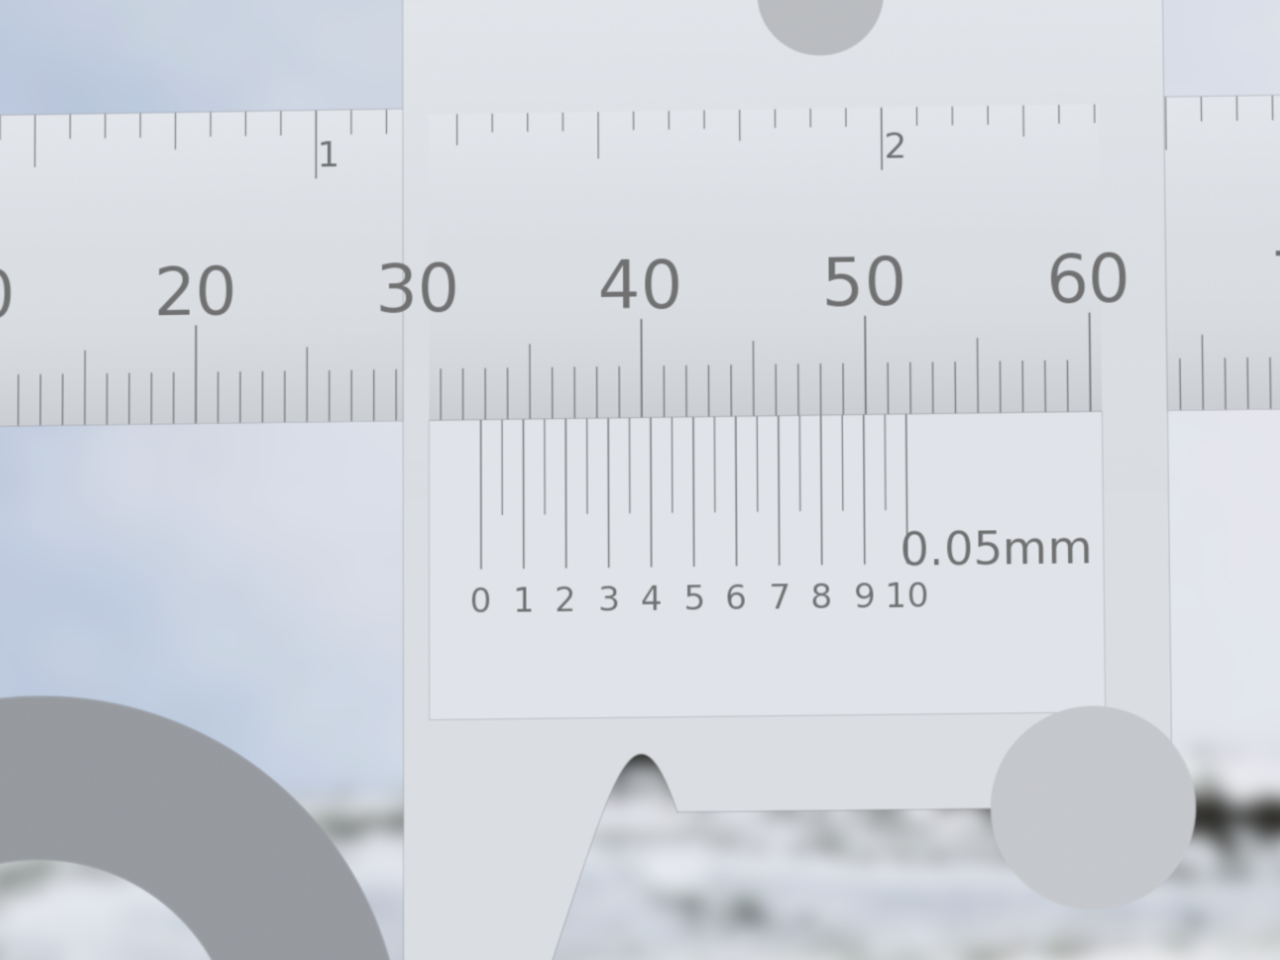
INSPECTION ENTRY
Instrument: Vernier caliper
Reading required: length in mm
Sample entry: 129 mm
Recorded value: 32.8 mm
